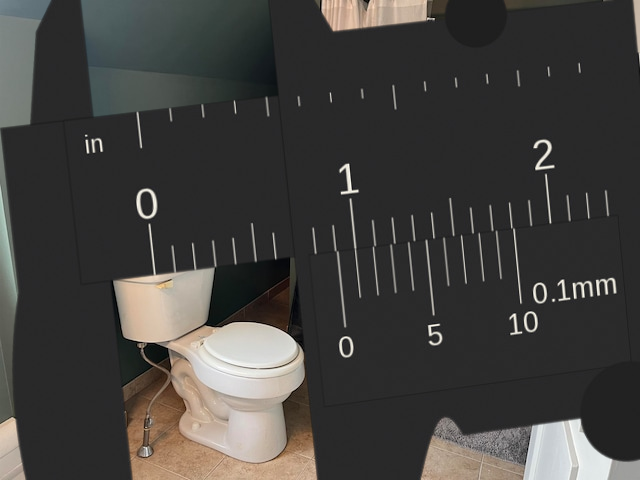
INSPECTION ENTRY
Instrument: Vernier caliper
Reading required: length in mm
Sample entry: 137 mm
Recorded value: 9.1 mm
